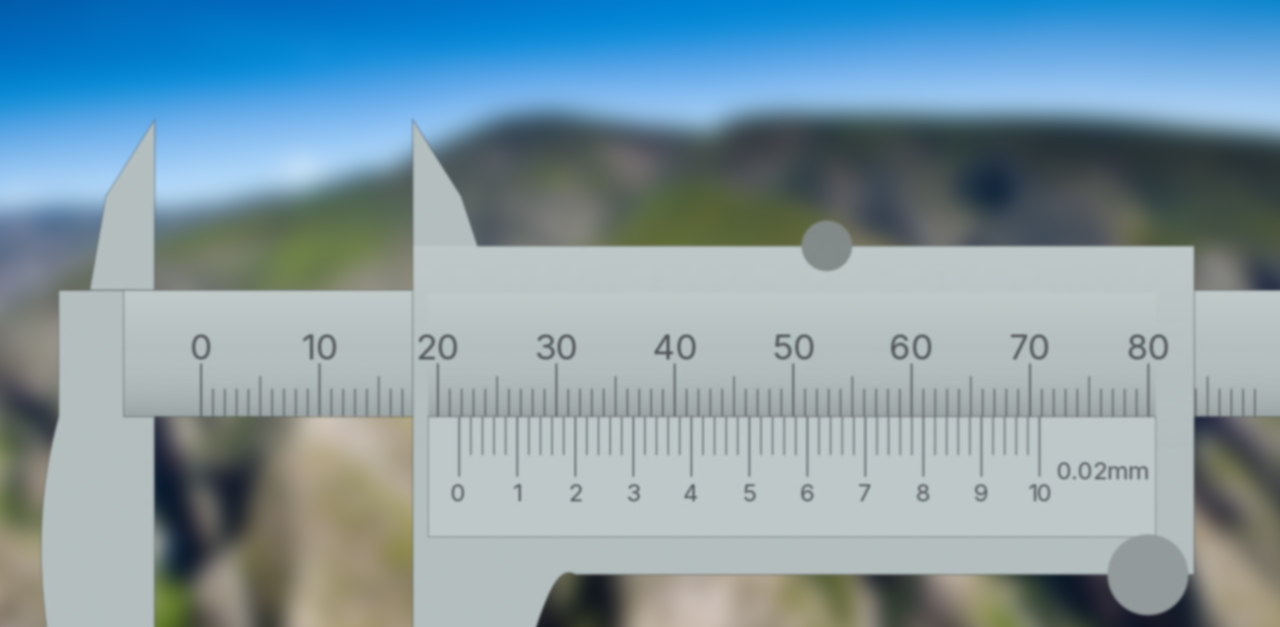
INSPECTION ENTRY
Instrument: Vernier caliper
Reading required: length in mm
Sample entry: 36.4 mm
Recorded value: 21.8 mm
